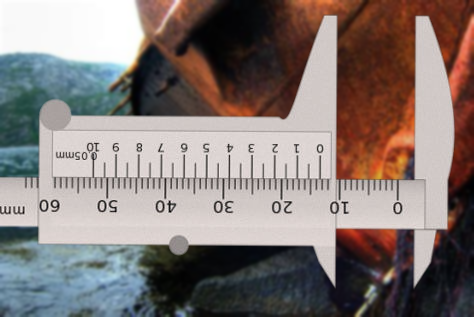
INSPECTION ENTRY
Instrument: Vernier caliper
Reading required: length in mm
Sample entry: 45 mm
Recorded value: 13.4 mm
